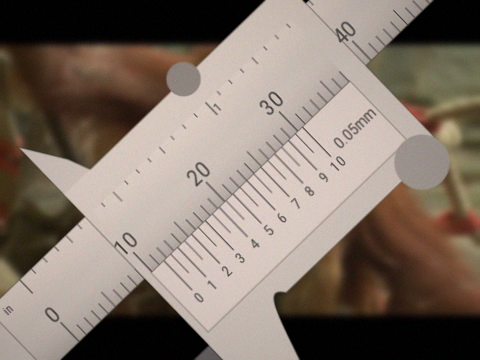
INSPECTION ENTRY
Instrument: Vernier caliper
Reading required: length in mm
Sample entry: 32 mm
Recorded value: 11.6 mm
